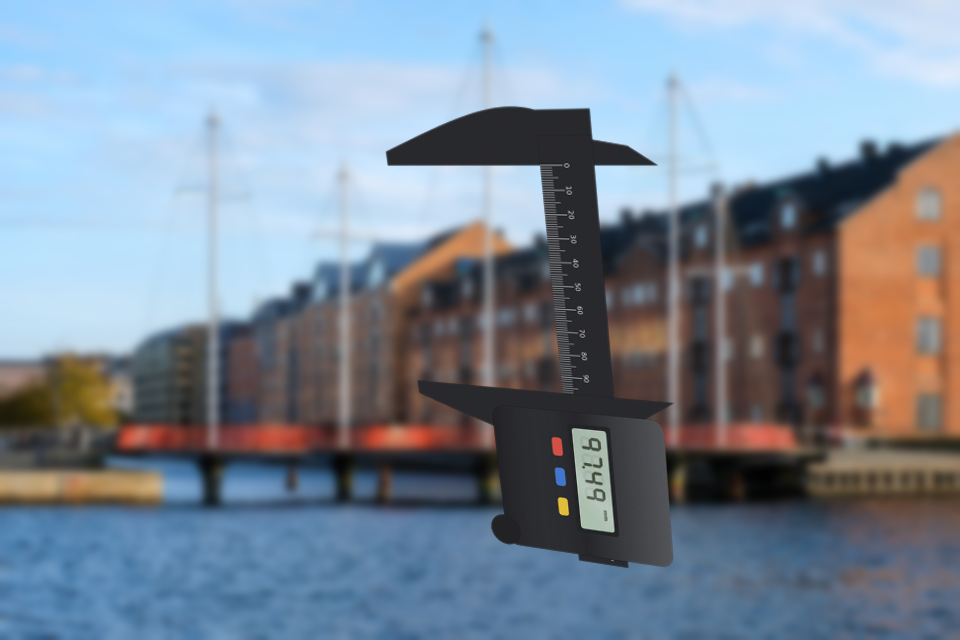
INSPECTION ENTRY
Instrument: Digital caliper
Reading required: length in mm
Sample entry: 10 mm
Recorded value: 97.49 mm
